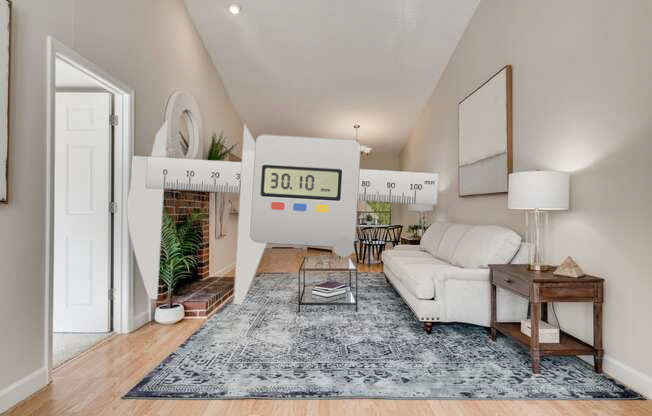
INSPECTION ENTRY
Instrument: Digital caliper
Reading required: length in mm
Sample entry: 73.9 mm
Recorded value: 30.10 mm
